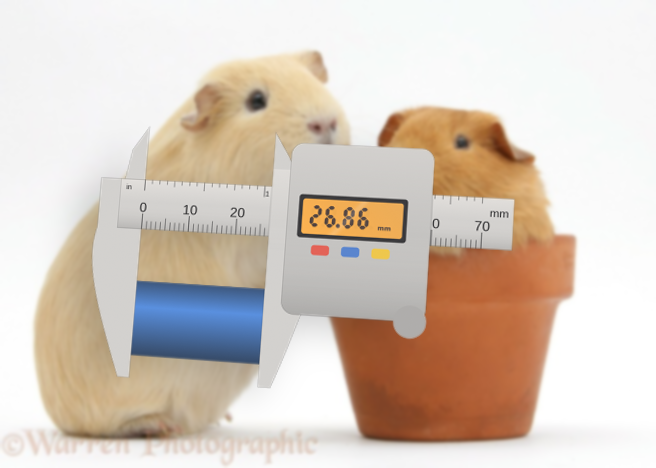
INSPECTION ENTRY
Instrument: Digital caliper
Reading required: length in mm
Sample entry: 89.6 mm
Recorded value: 26.86 mm
